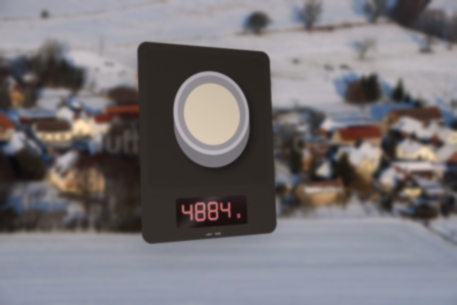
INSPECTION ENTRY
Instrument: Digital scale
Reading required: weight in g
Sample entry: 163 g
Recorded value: 4884 g
